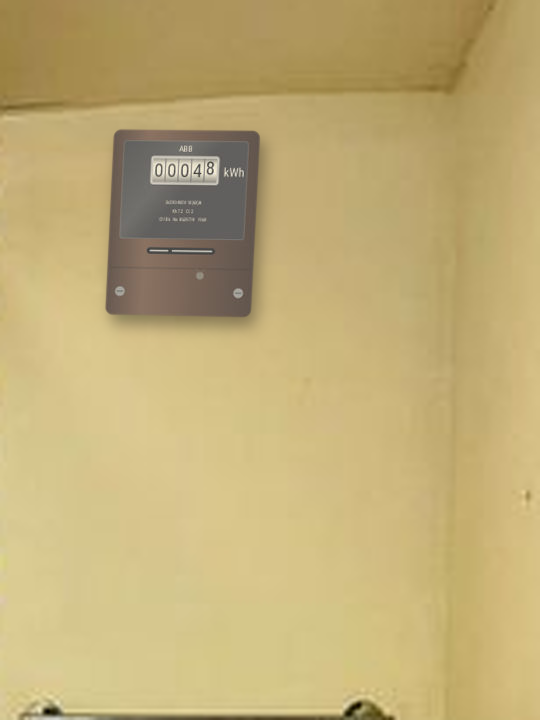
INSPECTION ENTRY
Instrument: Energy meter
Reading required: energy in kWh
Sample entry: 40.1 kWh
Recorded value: 48 kWh
